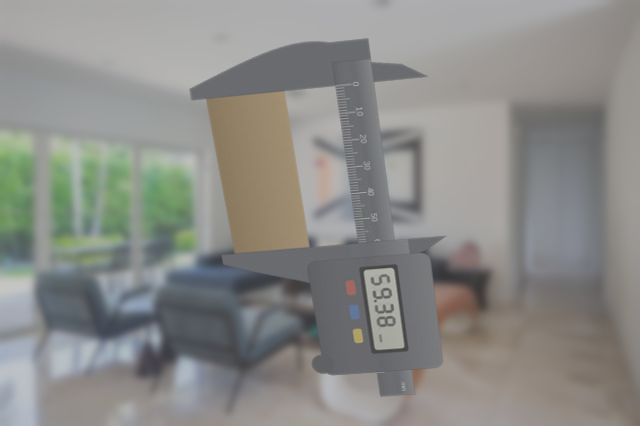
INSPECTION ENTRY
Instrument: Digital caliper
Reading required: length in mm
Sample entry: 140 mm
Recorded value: 59.38 mm
